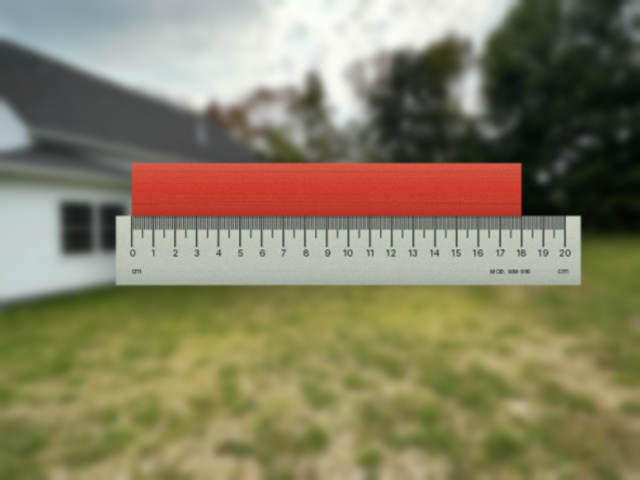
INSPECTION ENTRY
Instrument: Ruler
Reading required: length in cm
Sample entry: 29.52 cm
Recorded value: 18 cm
